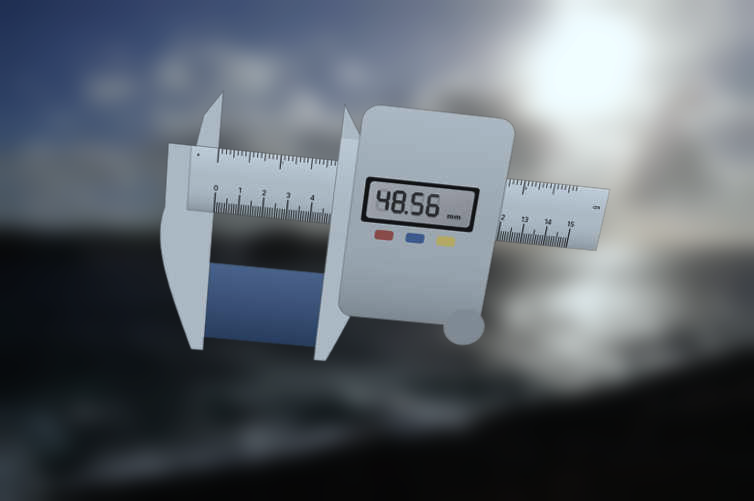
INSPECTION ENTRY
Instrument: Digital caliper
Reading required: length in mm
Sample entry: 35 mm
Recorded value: 48.56 mm
